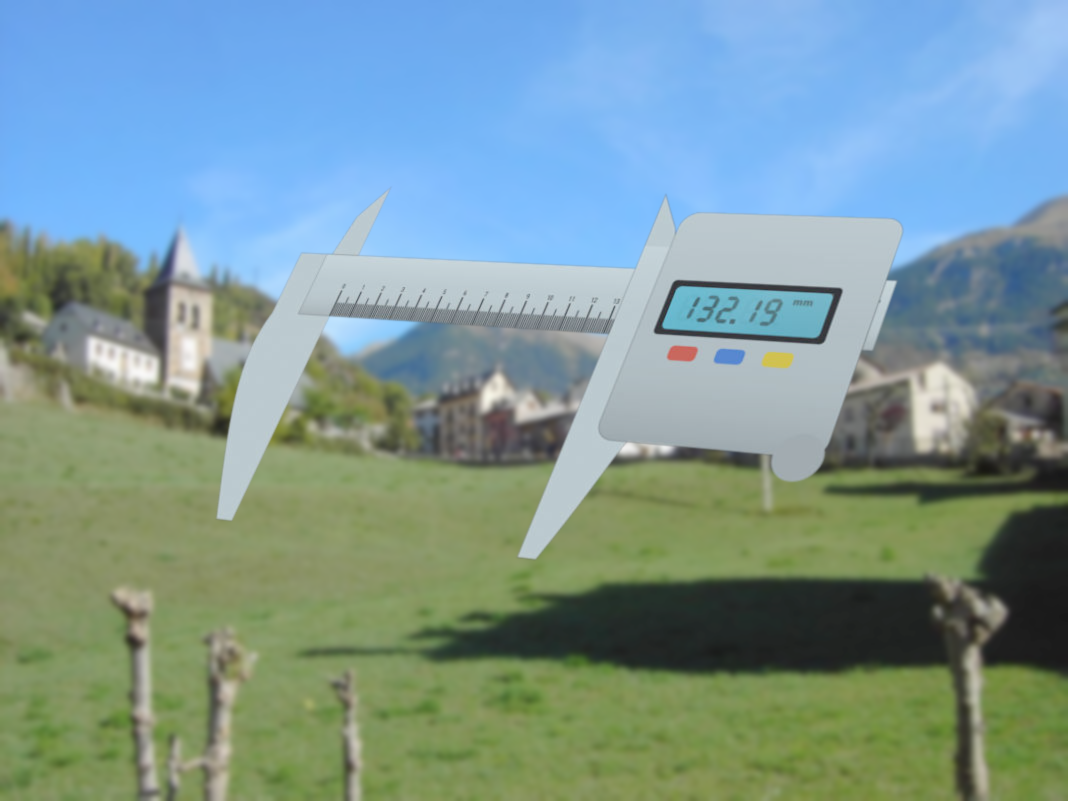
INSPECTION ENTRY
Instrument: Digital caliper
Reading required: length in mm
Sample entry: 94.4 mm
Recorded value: 132.19 mm
